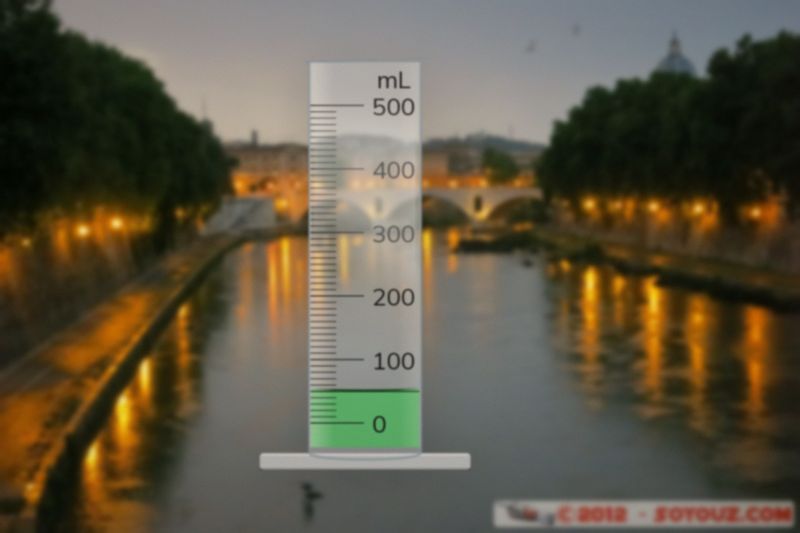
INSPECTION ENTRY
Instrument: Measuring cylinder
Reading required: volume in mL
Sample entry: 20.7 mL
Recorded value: 50 mL
